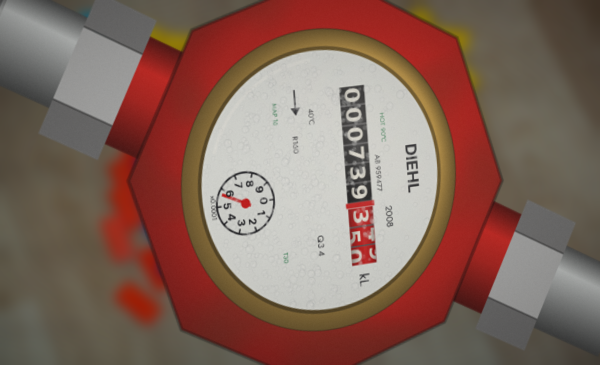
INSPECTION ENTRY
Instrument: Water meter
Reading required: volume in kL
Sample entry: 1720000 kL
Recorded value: 739.3495 kL
